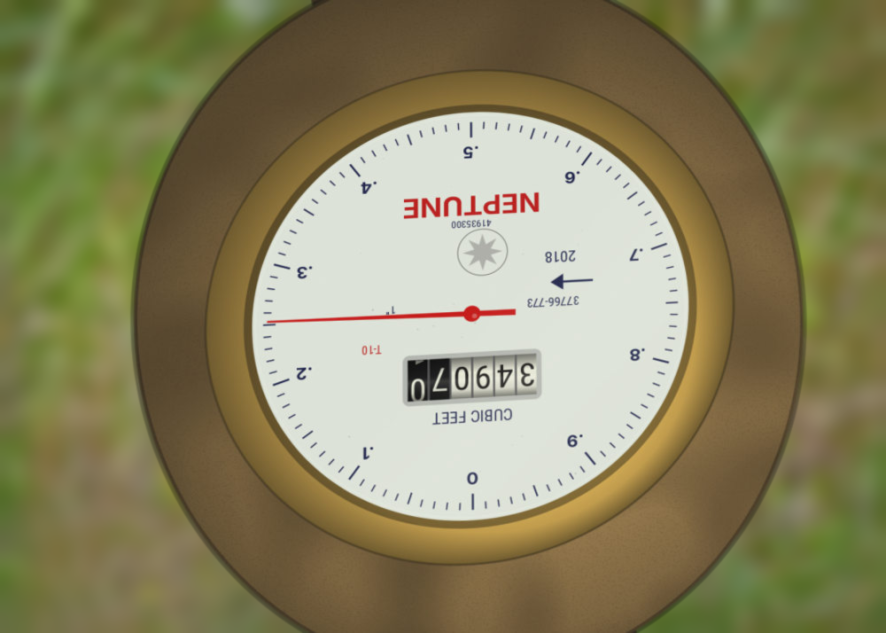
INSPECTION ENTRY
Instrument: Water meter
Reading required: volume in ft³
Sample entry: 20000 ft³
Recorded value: 349070.25 ft³
